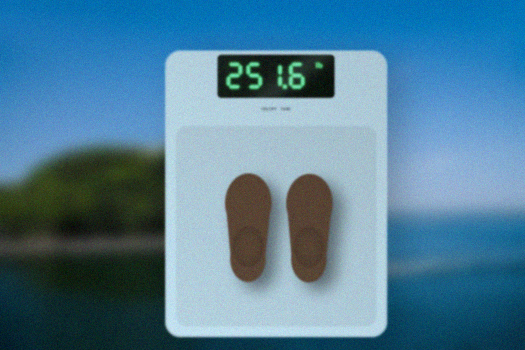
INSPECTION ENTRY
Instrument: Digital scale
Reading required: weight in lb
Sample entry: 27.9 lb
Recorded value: 251.6 lb
